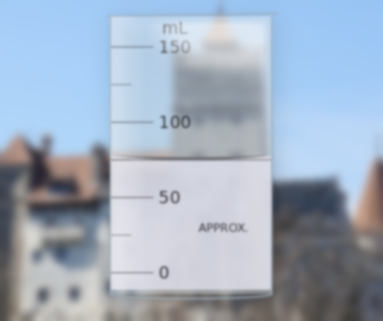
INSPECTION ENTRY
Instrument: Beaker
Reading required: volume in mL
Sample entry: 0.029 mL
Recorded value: 75 mL
